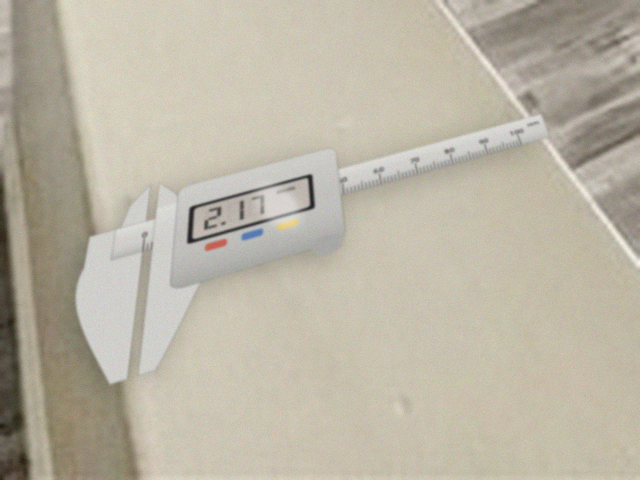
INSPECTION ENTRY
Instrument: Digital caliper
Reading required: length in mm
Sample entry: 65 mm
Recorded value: 2.17 mm
